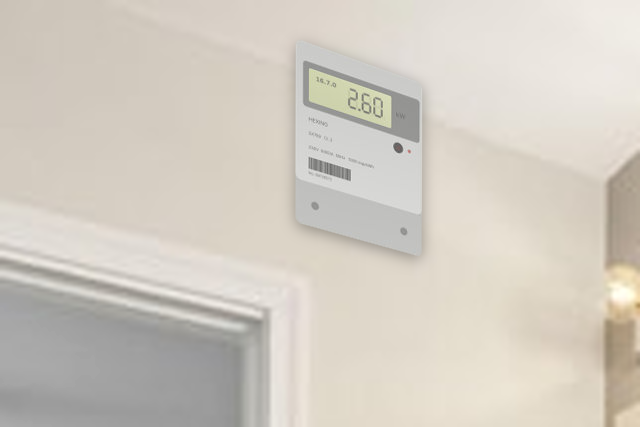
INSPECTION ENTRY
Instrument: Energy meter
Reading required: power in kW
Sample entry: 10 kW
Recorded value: 2.60 kW
